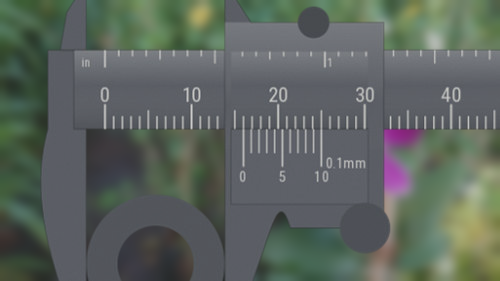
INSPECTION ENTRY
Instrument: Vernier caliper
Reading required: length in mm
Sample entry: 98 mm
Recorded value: 16.0 mm
